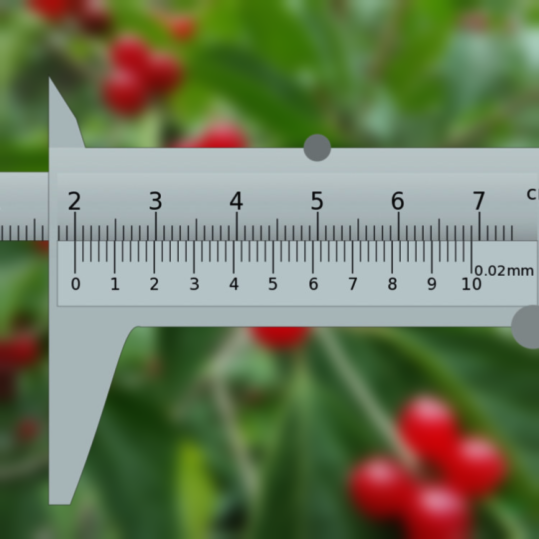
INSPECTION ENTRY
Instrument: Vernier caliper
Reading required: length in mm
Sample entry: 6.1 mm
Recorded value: 20.0 mm
